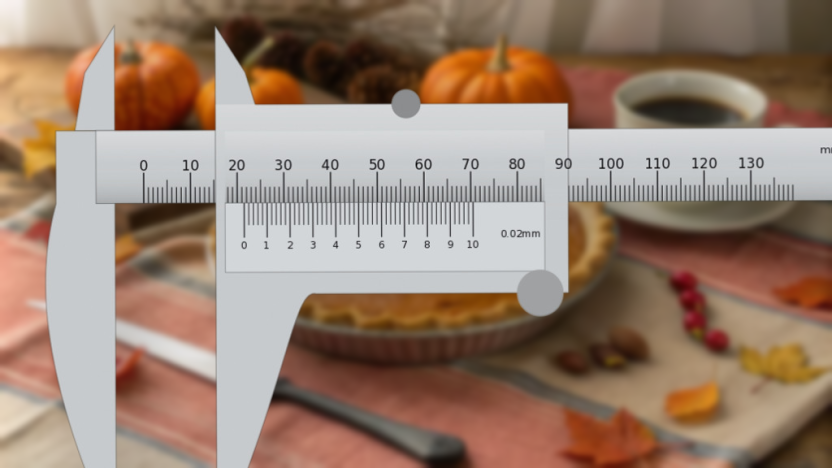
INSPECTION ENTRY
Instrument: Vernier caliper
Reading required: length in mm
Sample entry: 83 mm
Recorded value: 21.5 mm
